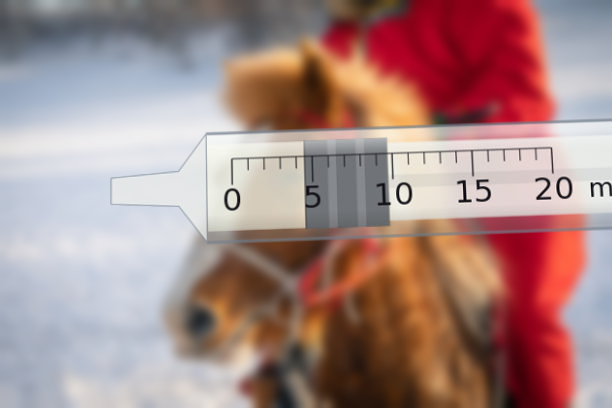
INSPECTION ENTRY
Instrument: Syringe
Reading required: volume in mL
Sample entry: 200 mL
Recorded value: 4.5 mL
